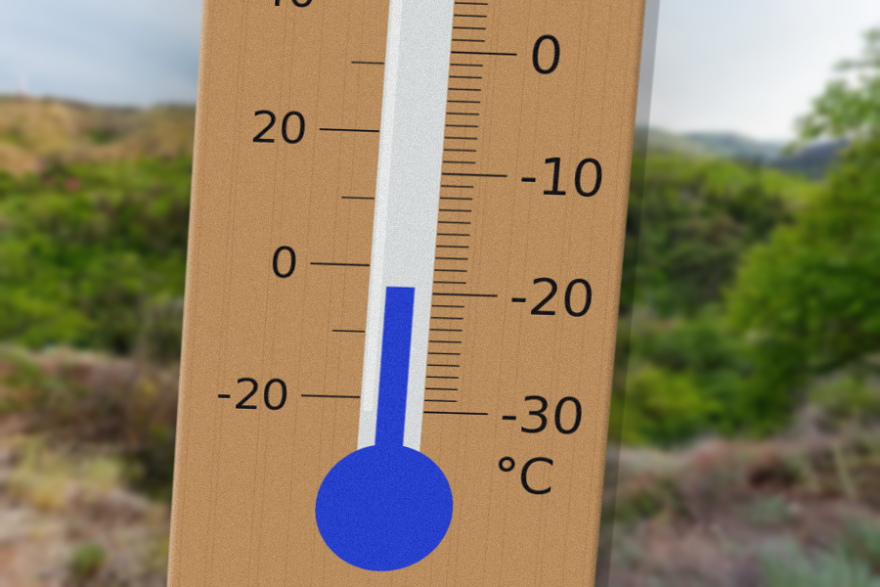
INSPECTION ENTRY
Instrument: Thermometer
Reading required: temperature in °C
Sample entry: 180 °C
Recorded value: -19.5 °C
